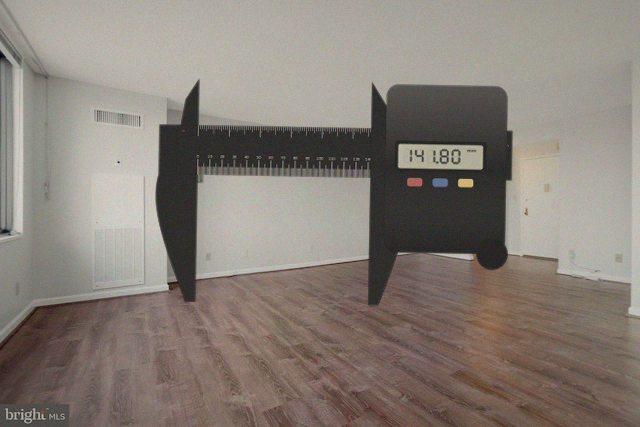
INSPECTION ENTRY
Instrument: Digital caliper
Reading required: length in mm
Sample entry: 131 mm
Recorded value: 141.80 mm
